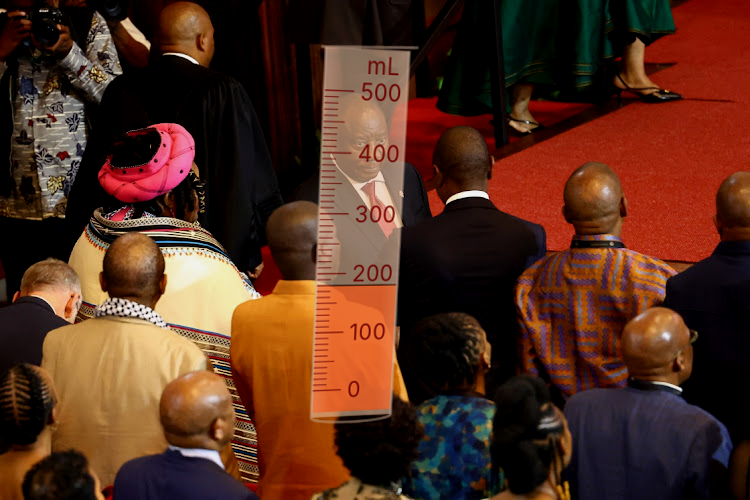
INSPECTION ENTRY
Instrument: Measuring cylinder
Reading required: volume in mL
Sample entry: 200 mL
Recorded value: 180 mL
